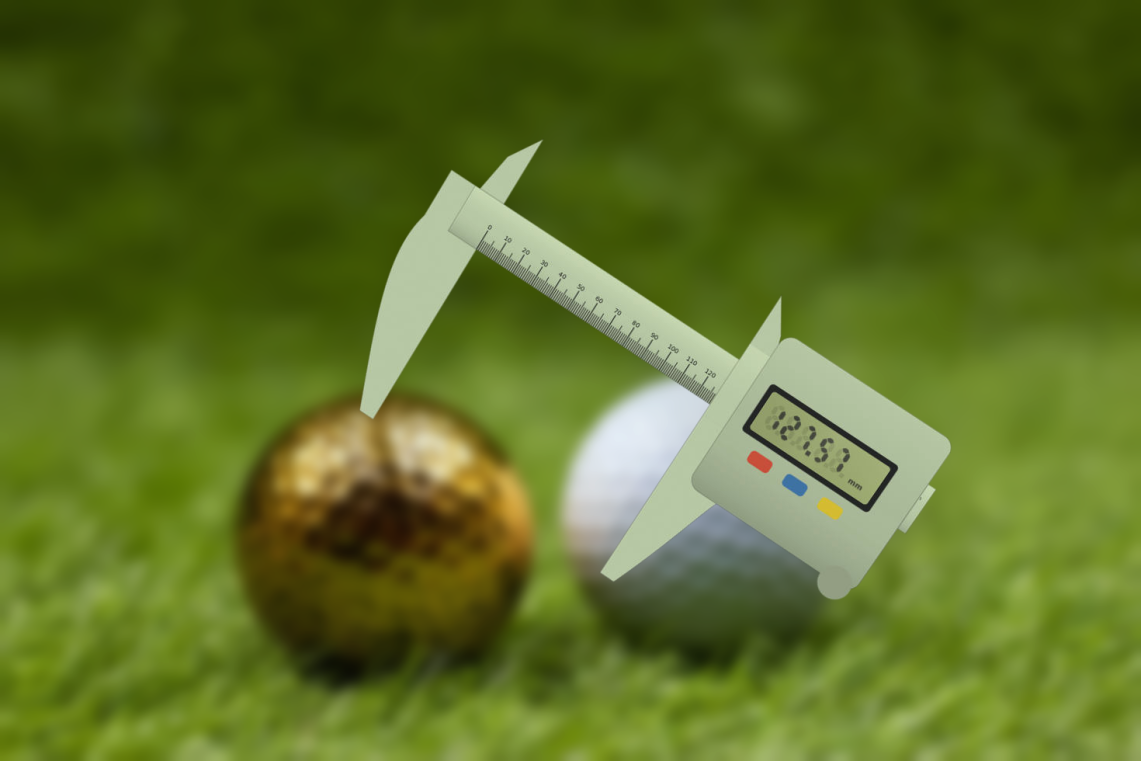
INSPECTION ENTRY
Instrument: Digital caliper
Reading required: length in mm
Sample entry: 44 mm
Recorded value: 127.57 mm
